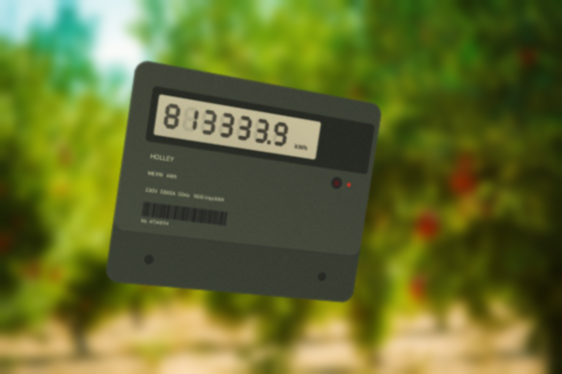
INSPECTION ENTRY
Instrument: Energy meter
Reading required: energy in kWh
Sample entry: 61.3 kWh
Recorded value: 813333.9 kWh
